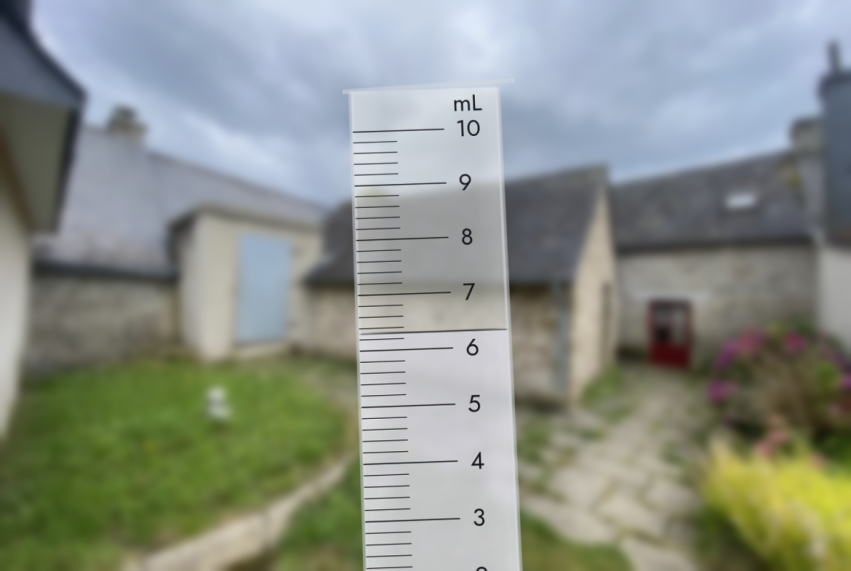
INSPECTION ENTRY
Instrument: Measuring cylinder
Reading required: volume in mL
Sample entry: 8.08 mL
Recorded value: 6.3 mL
